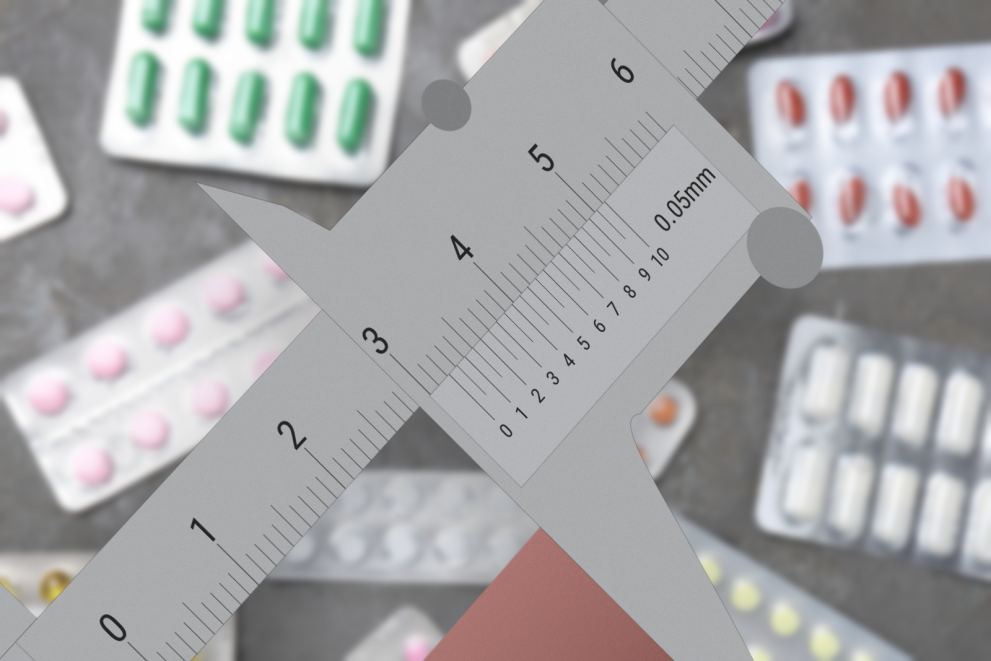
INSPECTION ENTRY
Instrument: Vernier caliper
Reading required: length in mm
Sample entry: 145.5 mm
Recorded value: 32.2 mm
